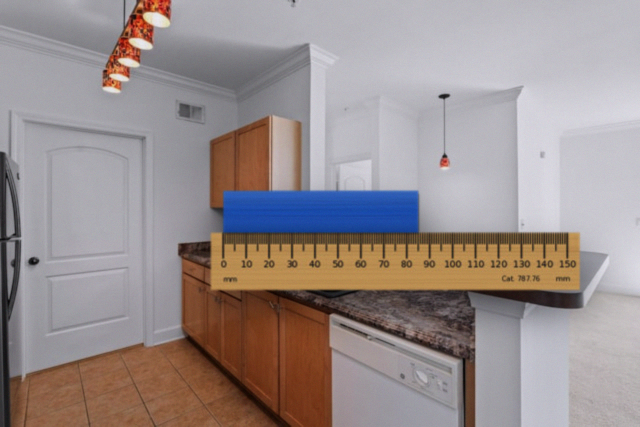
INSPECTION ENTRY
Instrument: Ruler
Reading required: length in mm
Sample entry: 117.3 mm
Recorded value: 85 mm
